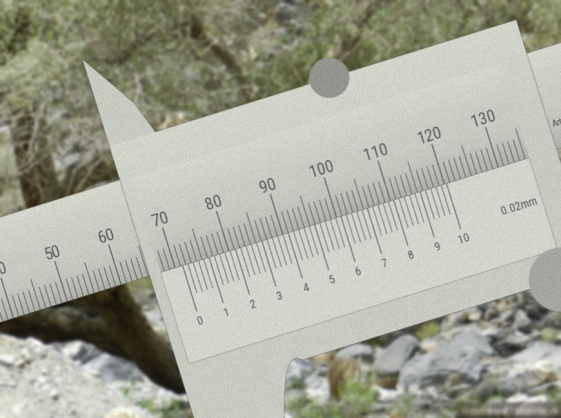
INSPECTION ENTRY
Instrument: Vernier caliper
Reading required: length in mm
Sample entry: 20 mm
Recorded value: 71.4 mm
